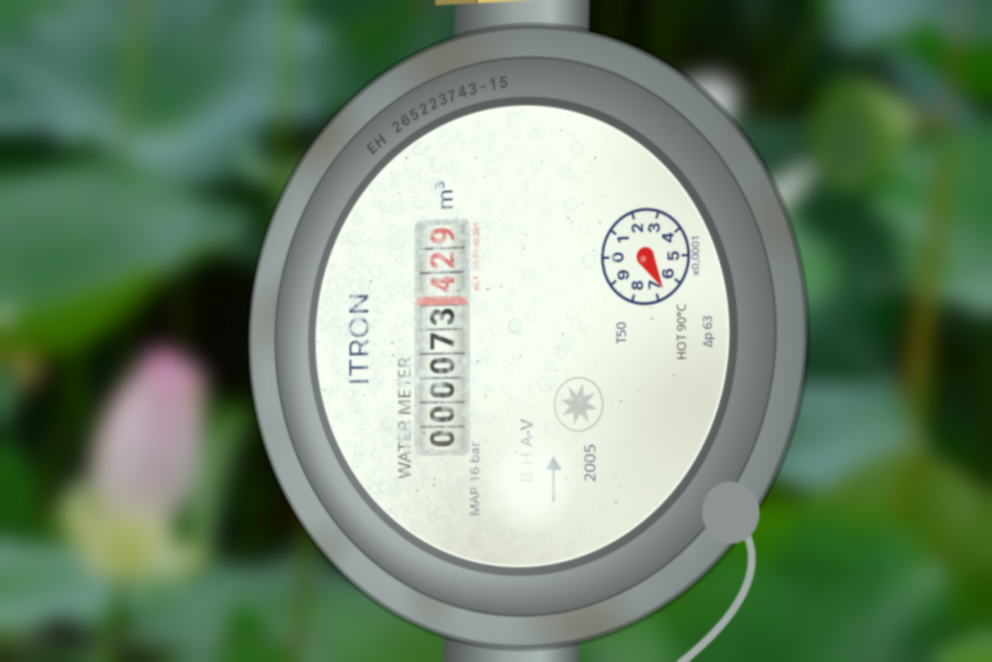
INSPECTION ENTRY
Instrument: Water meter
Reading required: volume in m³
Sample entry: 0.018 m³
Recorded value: 73.4296 m³
